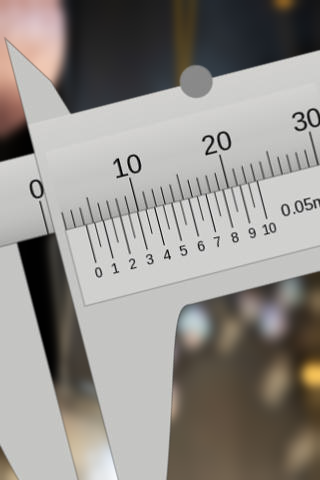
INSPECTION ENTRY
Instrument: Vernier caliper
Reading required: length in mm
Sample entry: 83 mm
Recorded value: 4.2 mm
